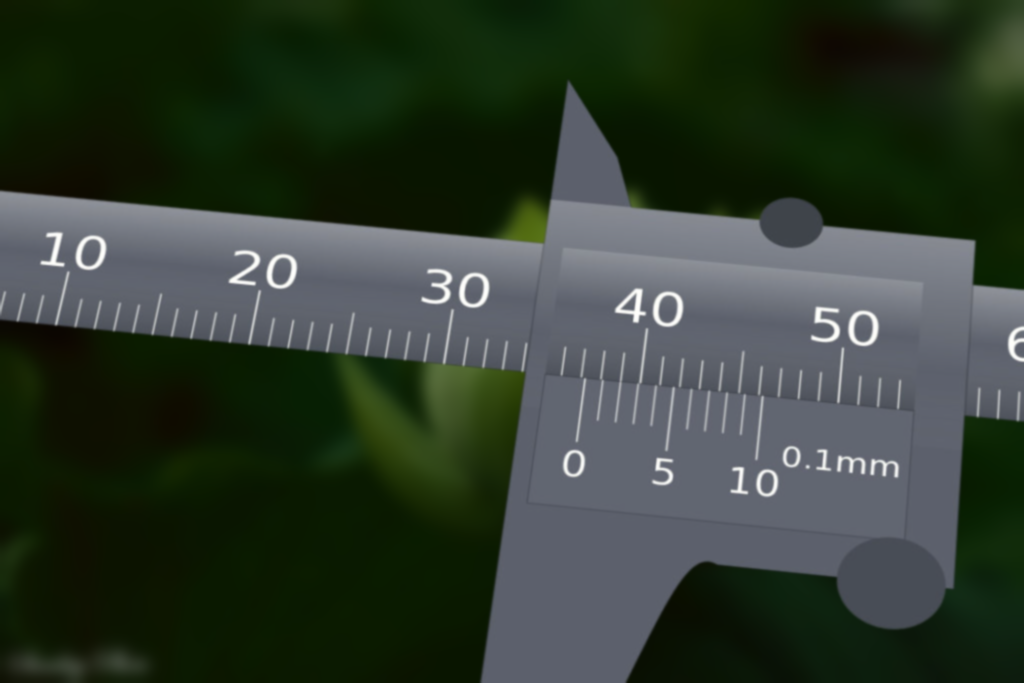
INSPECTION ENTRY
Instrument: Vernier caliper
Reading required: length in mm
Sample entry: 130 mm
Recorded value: 37.2 mm
